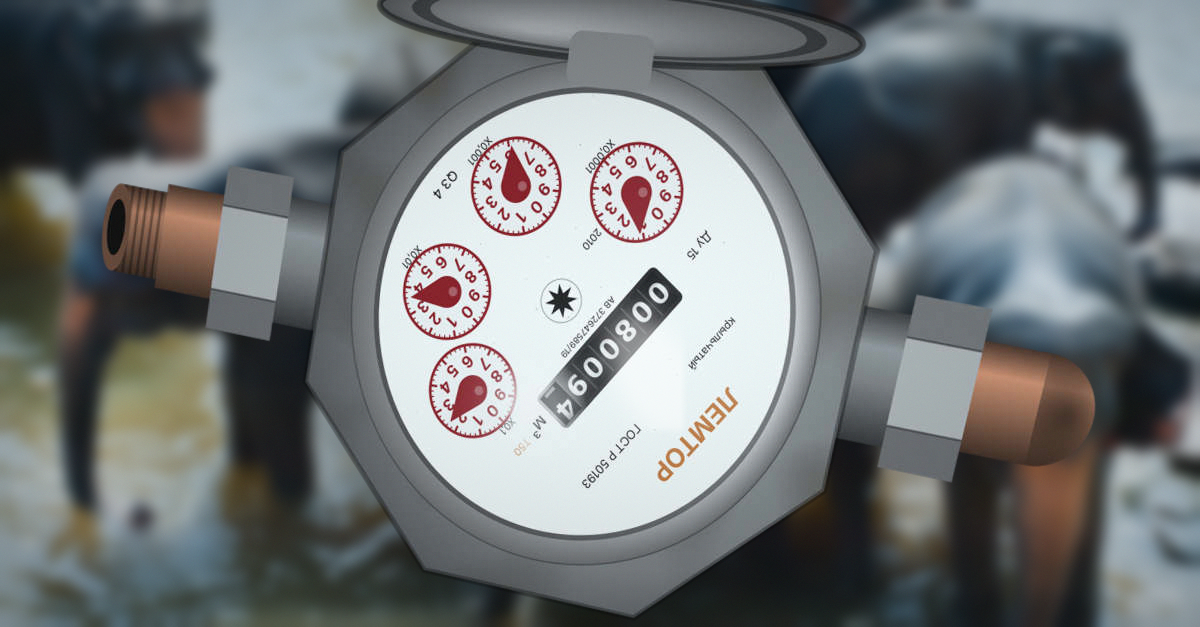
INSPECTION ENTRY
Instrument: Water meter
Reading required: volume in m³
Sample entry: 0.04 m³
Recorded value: 80094.2361 m³
